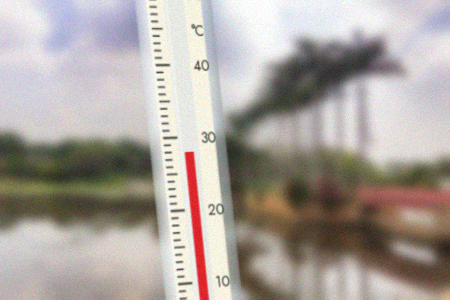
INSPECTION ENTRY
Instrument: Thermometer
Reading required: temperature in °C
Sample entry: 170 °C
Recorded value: 28 °C
